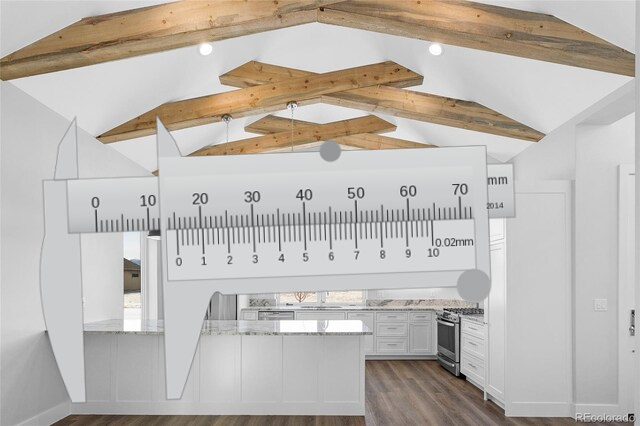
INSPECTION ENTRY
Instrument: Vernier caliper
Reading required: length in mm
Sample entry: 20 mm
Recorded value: 15.5 mm
